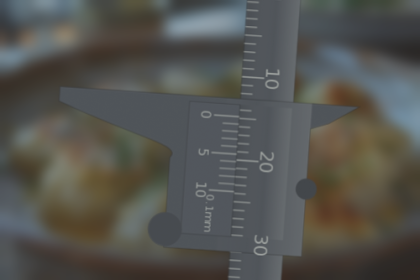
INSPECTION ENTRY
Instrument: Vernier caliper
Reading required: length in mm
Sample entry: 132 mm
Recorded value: 14.8 mm
